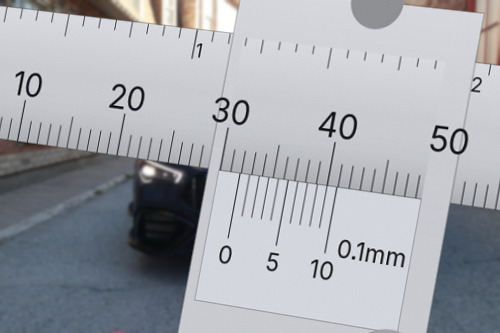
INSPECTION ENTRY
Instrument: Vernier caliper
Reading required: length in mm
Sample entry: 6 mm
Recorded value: 31.9 mm
